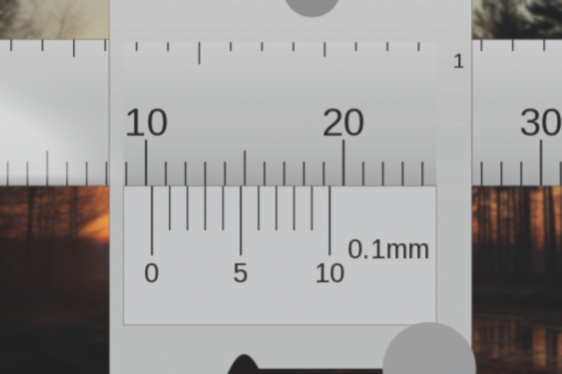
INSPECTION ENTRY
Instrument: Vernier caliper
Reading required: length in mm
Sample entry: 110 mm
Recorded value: 10.3 mm
